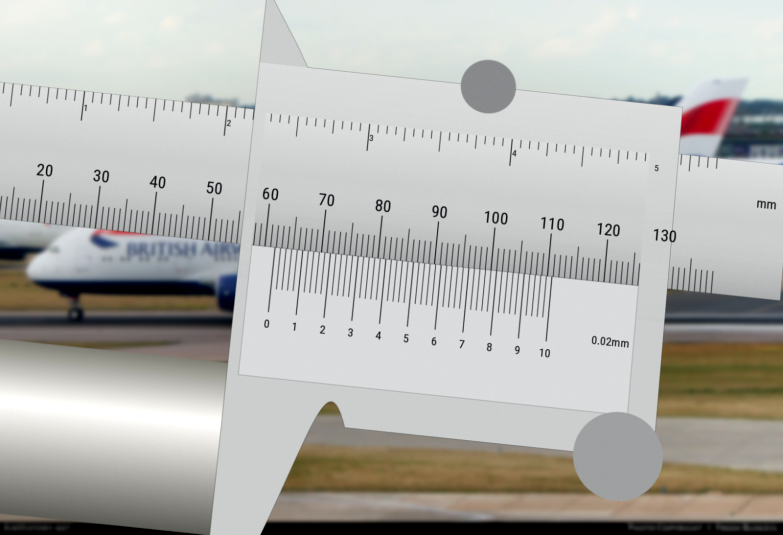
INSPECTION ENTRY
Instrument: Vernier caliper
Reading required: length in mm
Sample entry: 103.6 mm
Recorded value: 61.8 mm
